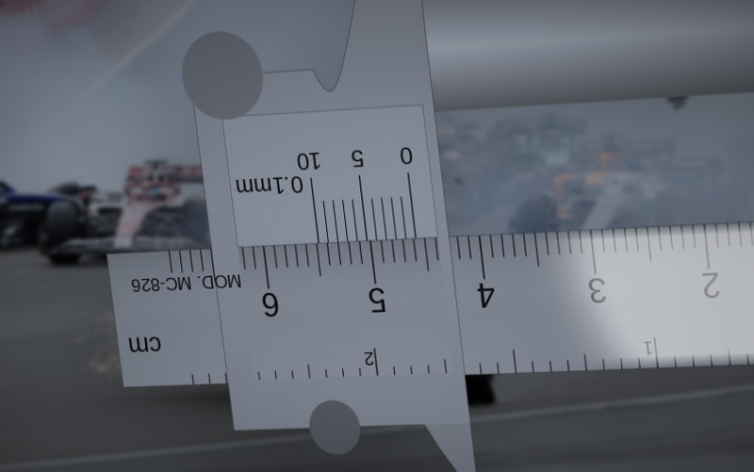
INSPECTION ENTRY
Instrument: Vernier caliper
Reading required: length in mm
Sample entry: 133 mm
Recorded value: 45.8 mm
